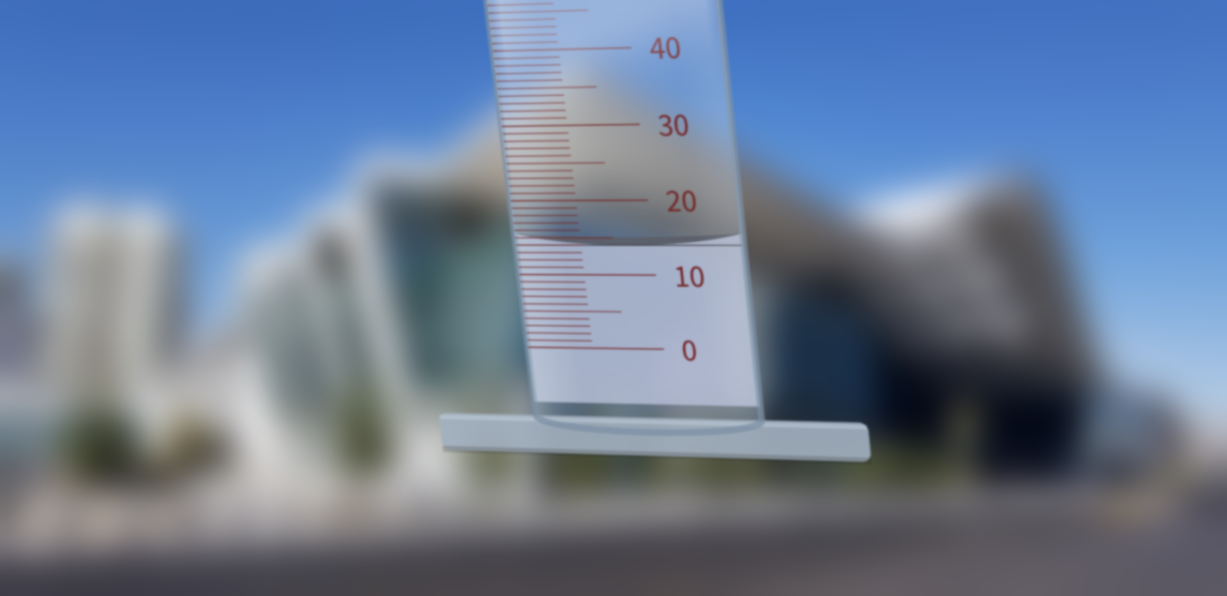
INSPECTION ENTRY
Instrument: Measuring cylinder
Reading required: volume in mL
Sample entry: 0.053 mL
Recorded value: 14 mL
